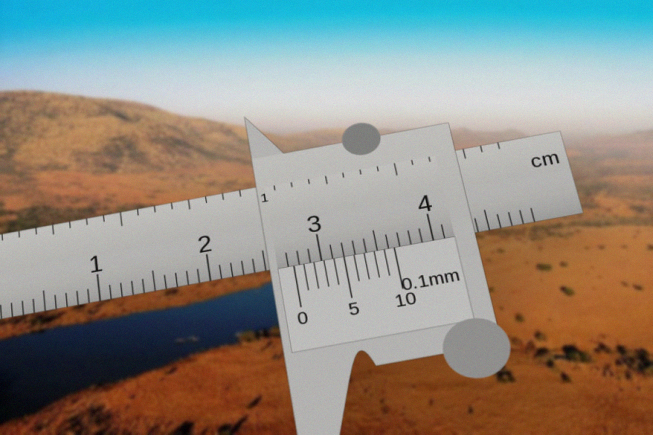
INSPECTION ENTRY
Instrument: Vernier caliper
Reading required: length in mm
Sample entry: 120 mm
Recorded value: 27.5 mm
